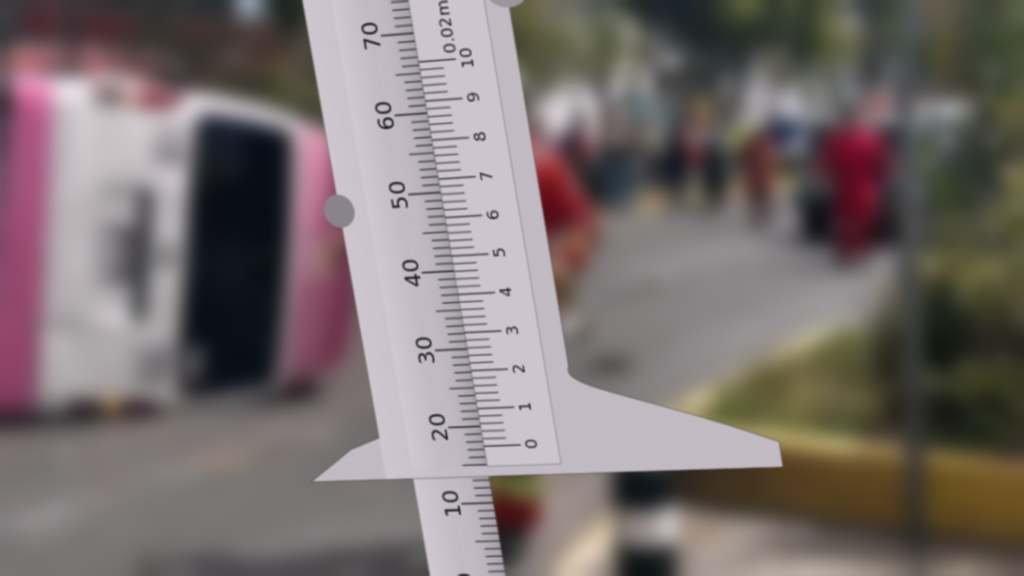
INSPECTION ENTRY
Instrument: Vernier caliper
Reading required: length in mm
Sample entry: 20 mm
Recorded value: 17.4 mm
